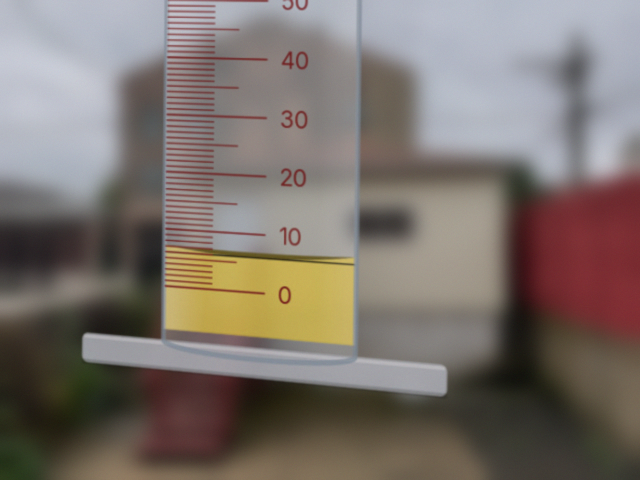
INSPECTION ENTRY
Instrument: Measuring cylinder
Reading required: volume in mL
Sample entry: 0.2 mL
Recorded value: 6 mL
